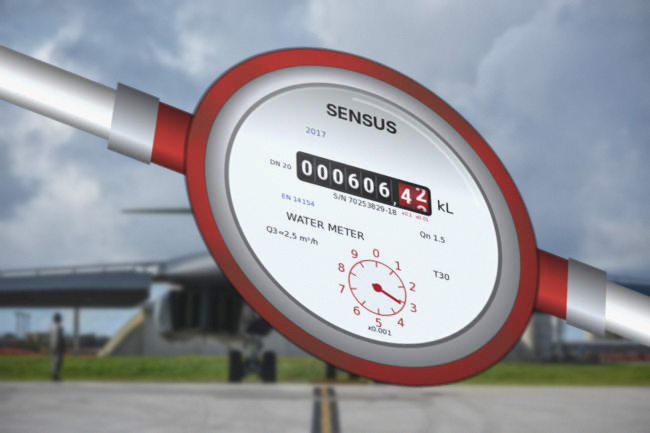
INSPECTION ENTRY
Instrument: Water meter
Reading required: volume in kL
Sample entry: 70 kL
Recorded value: 606.423 kL
